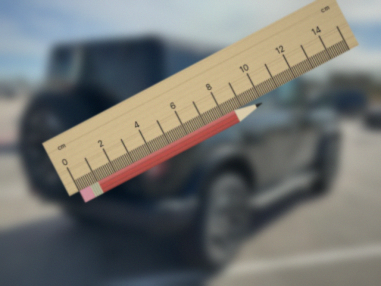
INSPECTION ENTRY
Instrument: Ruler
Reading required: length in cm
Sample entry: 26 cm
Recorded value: 10 cm
